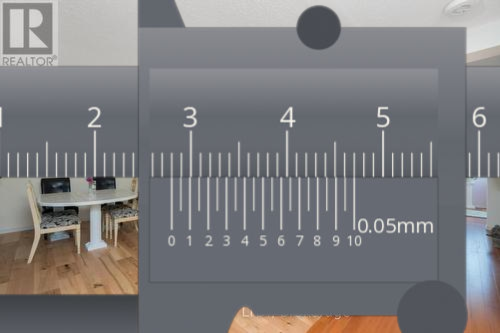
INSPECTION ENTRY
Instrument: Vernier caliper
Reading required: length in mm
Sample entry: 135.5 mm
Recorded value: 28.0 mm
